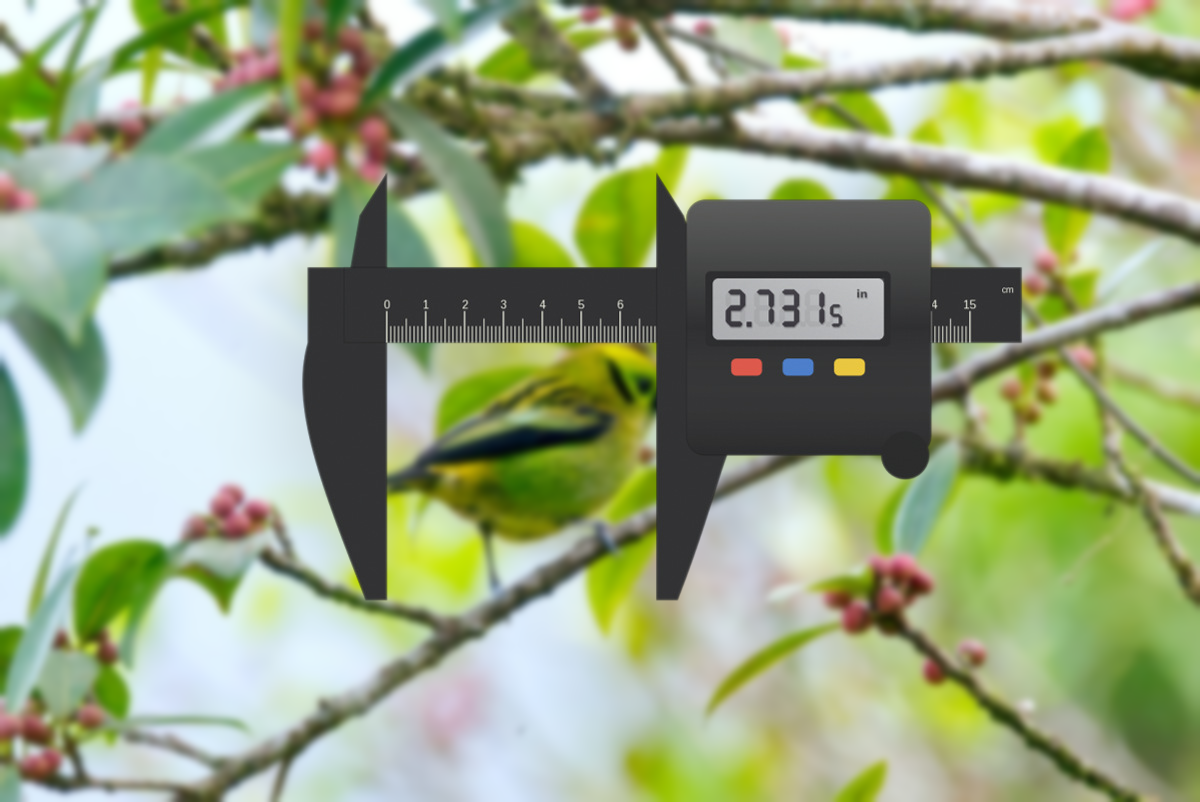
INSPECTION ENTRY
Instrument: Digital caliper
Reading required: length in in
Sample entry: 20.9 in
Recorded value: 2.7315 in
